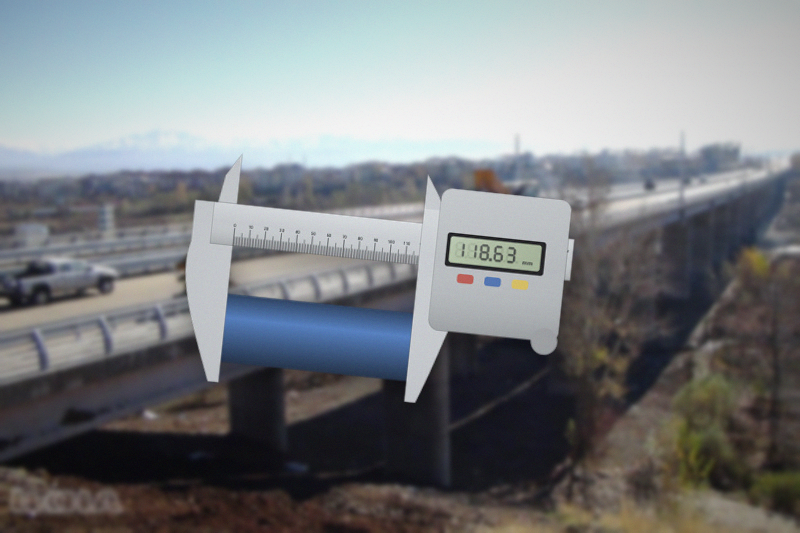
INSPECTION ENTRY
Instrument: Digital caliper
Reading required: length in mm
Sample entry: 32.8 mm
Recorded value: 118.63 mm
